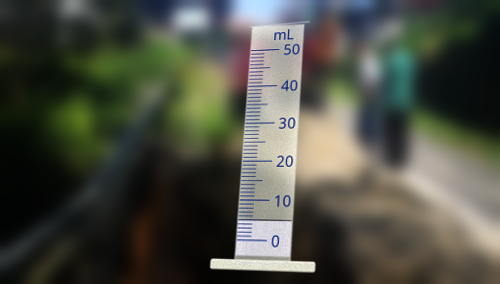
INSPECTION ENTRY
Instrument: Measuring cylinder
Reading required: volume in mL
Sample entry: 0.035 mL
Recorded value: 5 mL
